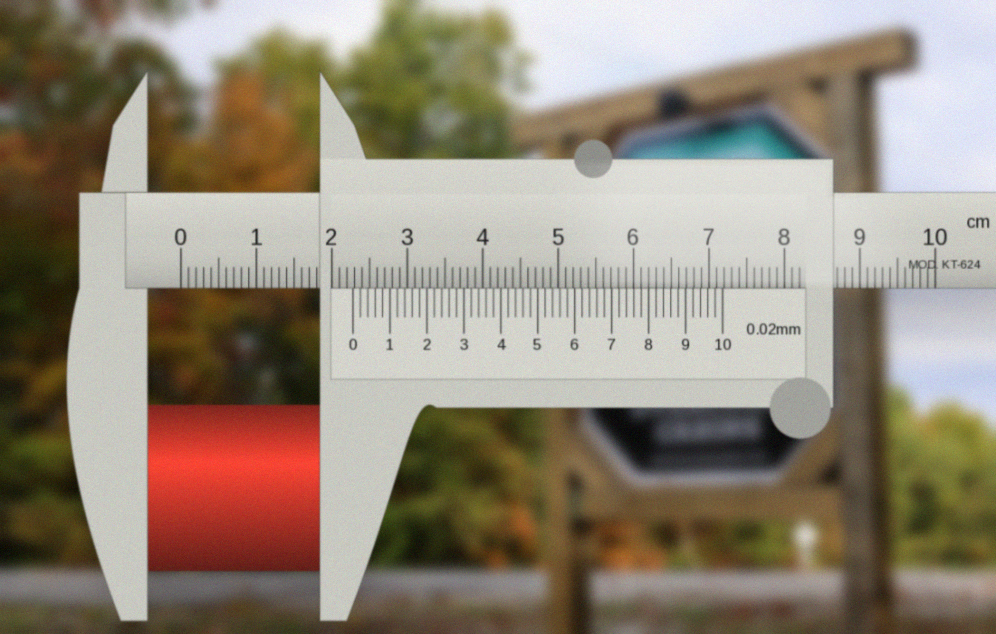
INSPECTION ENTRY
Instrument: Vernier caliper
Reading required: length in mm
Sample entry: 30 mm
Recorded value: 22.8 mm
